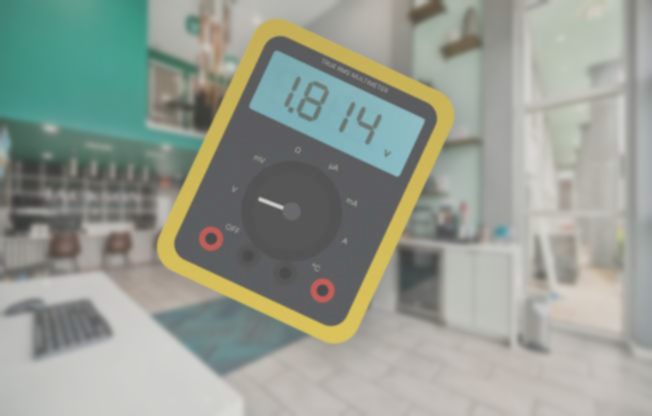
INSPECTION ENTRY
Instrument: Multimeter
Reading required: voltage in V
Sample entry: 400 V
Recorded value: 1.814 V
